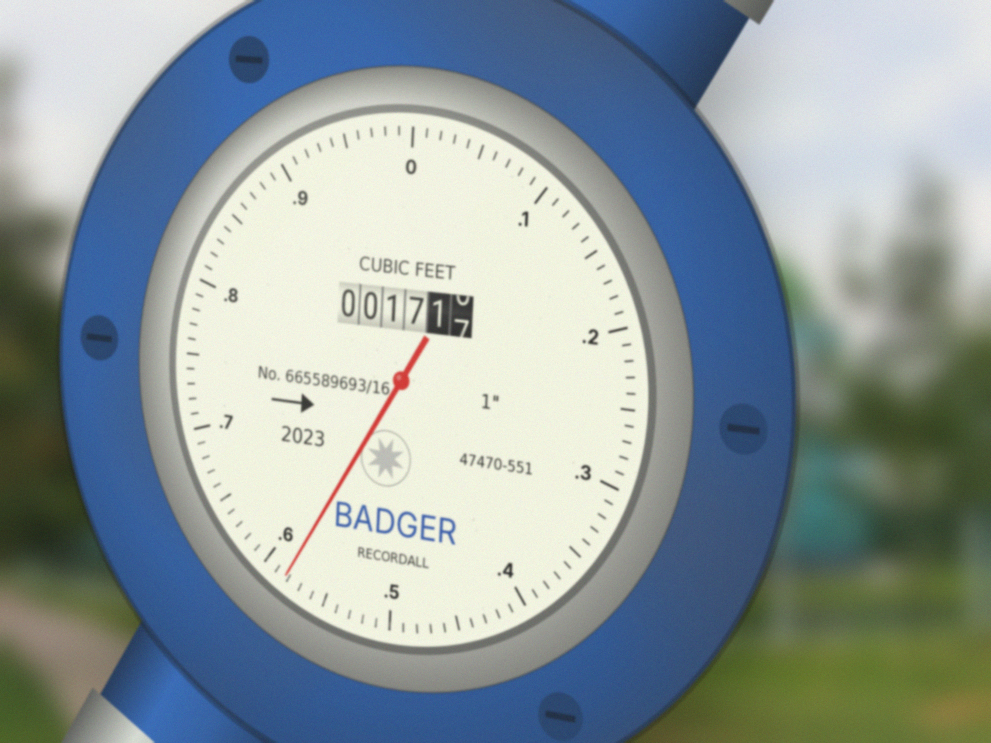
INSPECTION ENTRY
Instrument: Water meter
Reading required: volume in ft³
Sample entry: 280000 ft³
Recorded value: 1716.58 ft³
